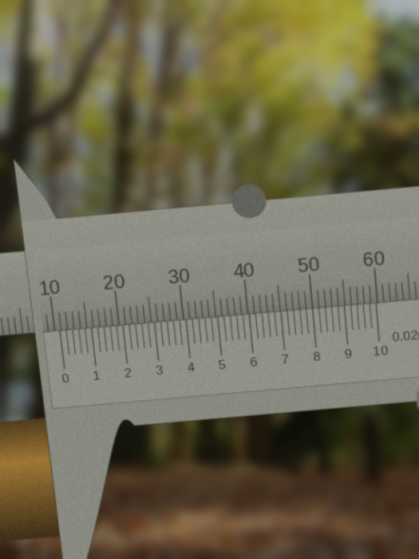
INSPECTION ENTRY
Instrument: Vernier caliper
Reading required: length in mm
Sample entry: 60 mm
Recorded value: 10.8 mm
